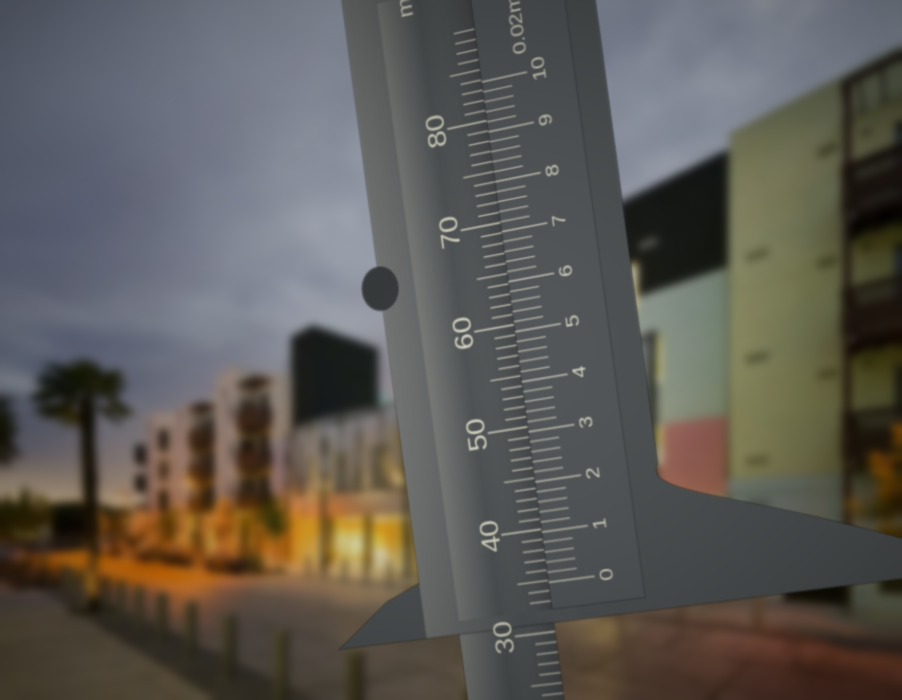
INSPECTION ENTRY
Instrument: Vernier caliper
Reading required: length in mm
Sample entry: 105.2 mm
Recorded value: 34.8 mm
